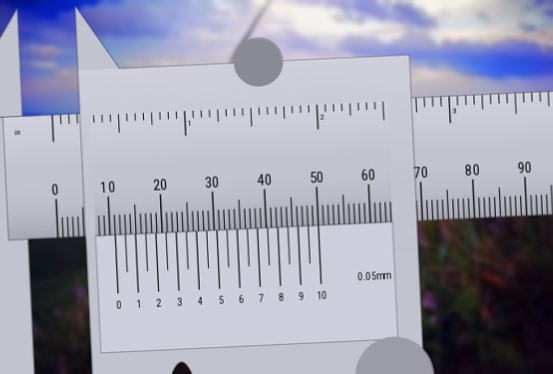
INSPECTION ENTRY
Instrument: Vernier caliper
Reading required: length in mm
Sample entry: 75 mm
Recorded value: 11.0 mm
